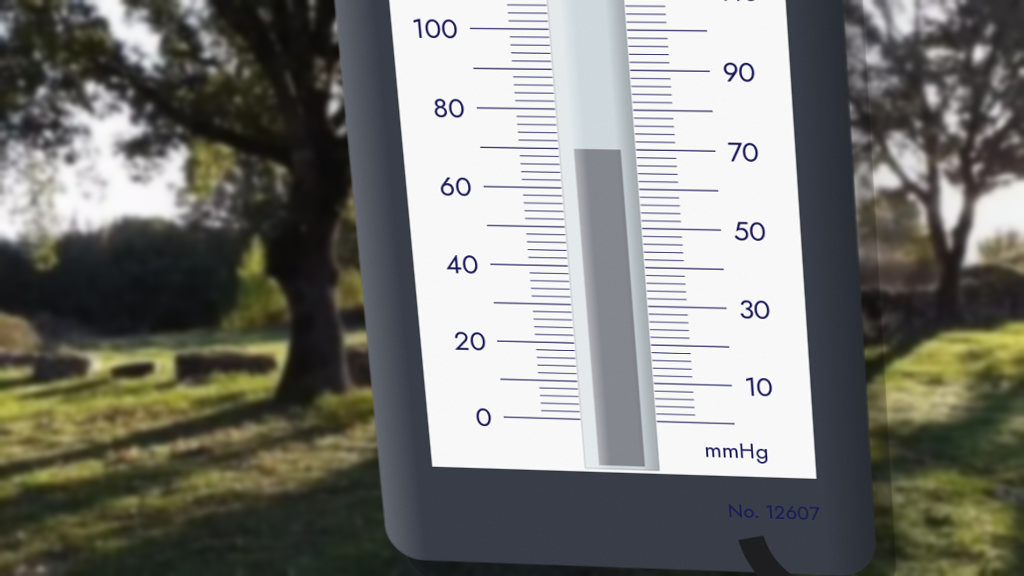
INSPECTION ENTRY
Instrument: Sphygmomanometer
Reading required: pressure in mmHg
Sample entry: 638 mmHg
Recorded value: 70 mmHg
